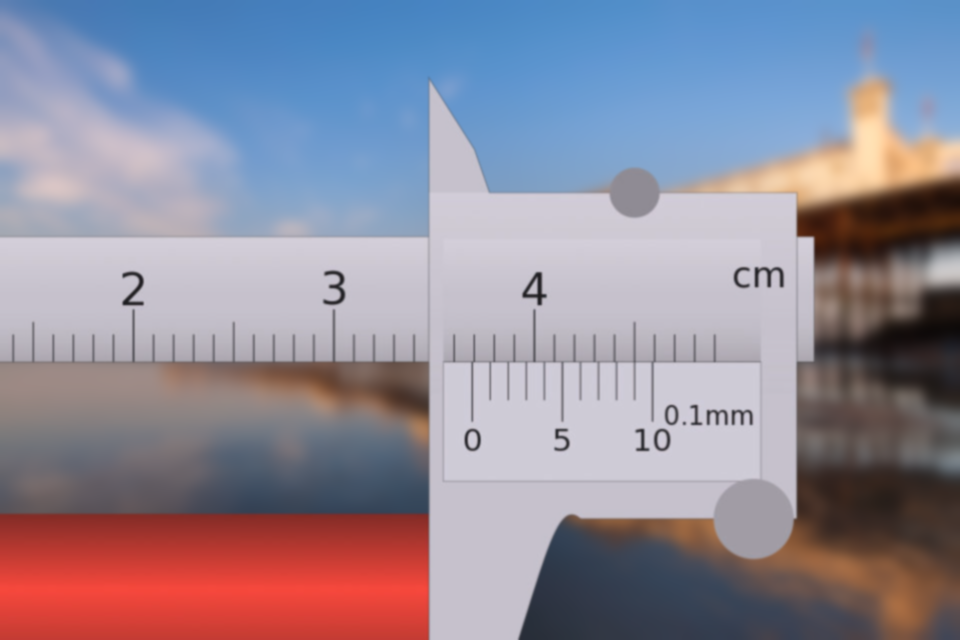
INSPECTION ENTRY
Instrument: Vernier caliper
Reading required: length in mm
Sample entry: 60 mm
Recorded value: 36.9 mm
